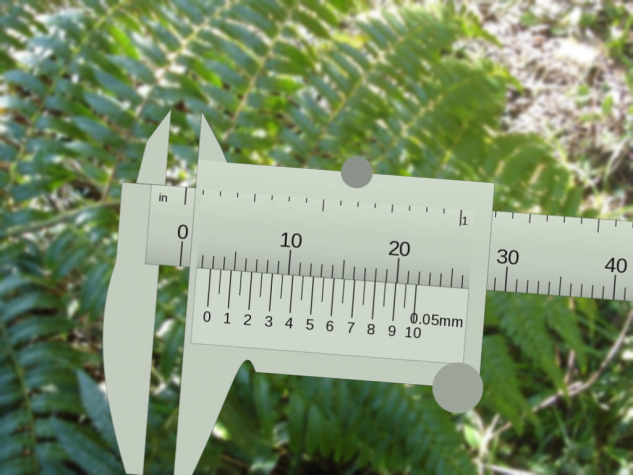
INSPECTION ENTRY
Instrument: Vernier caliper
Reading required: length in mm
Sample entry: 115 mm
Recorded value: 2.8 mm
